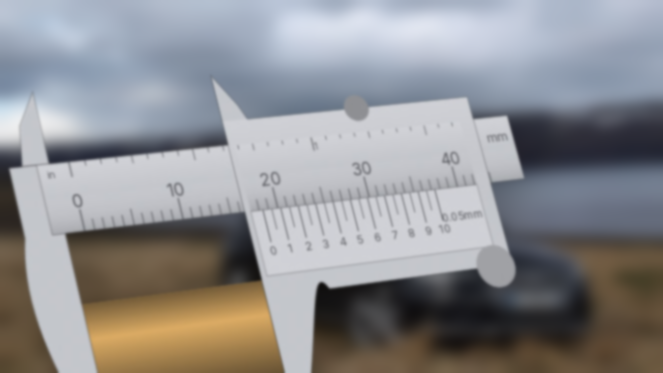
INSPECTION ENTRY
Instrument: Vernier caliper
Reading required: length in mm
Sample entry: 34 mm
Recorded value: 18.4 mm
